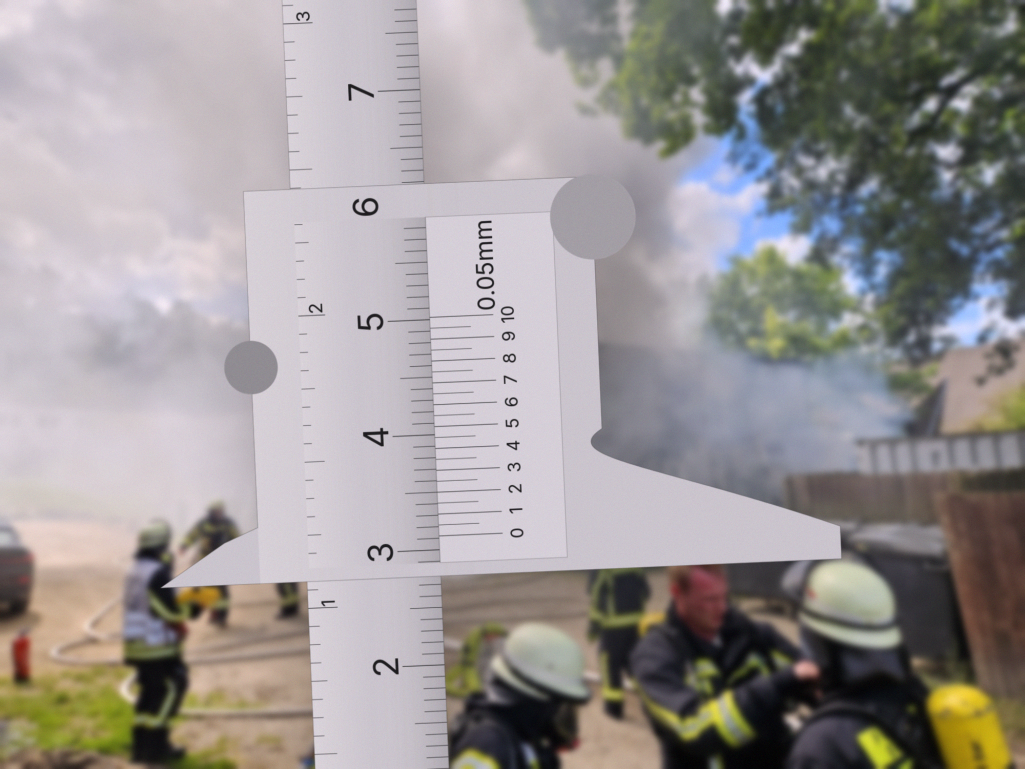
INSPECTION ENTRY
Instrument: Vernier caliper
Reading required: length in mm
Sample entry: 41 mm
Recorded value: 31.2 mm
